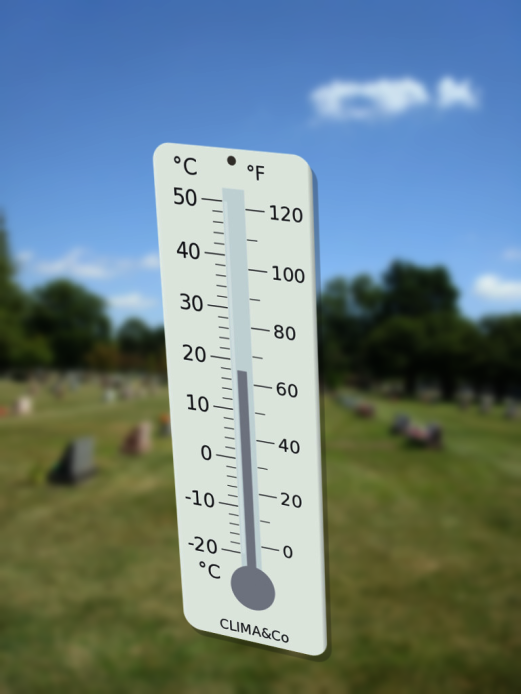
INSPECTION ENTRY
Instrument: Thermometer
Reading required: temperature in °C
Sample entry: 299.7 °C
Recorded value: 18 °C
